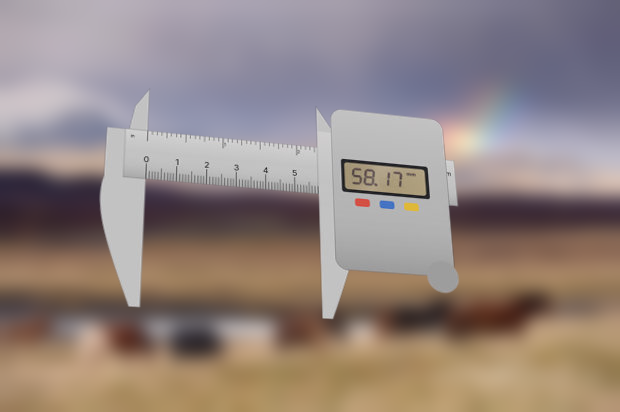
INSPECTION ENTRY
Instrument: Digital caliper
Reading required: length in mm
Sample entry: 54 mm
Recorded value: 58.17 mm
